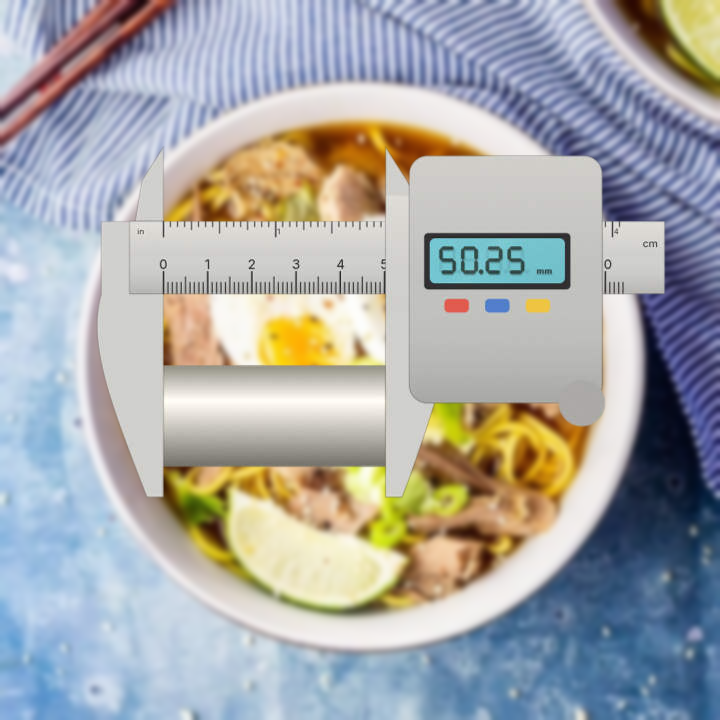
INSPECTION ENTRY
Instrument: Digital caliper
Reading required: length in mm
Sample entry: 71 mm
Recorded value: 50.25 mm
